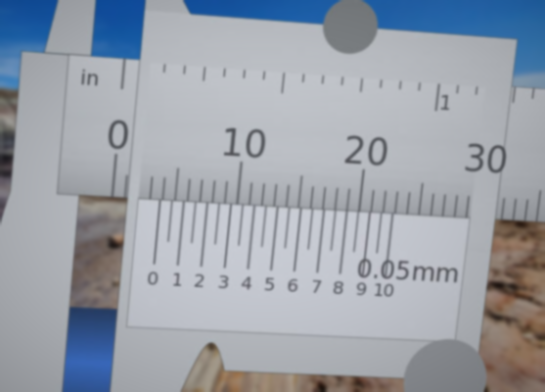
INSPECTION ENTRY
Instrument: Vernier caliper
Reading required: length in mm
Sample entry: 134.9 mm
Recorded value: 3.8 mm
